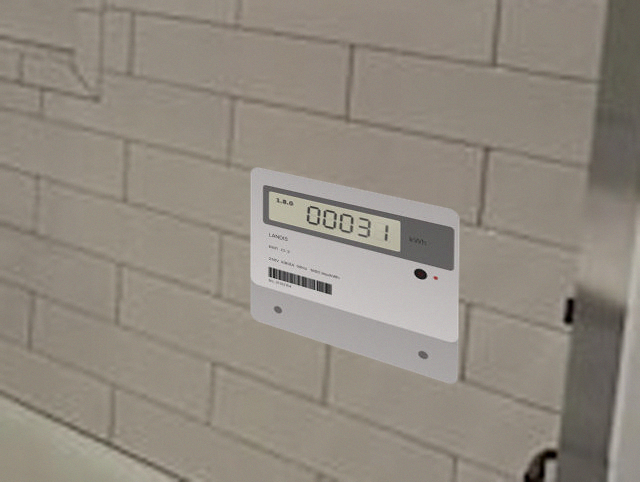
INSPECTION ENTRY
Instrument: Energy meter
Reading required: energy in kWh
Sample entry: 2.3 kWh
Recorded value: 31 kWh
